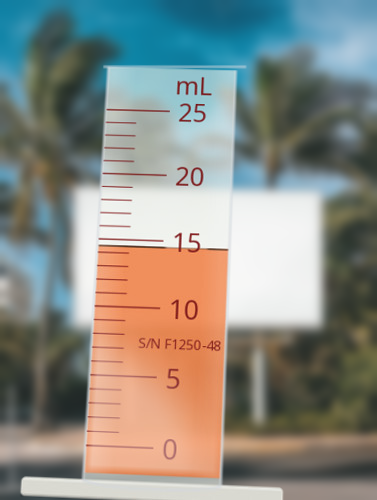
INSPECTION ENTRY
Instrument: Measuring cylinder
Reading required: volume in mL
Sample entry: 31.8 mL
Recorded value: 14.5 mL
